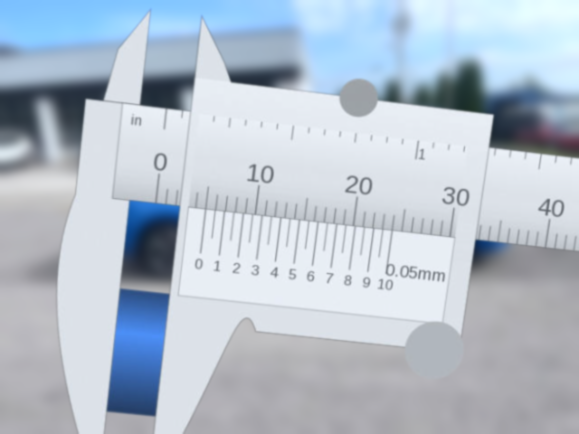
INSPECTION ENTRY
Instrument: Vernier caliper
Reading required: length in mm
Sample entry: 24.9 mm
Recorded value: 5.0 mm
